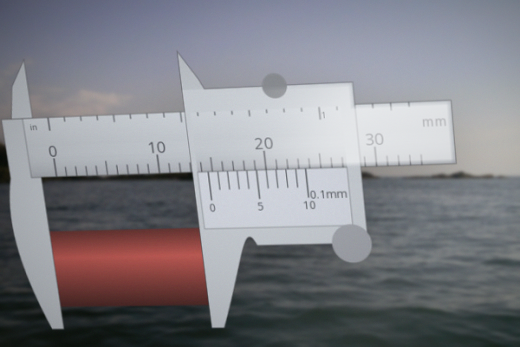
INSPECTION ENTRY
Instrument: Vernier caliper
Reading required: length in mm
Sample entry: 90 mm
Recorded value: 14.6 mm
